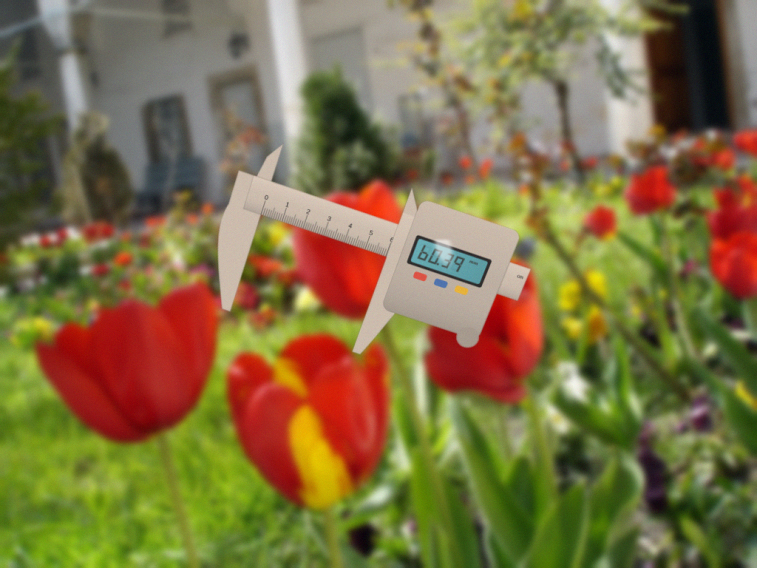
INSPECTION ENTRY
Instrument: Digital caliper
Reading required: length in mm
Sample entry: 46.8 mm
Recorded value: 60.39 mm
